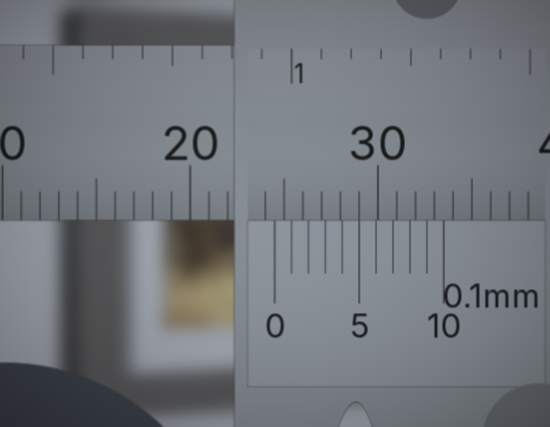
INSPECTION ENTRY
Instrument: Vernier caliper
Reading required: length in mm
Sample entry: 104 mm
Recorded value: 24.5 mm
